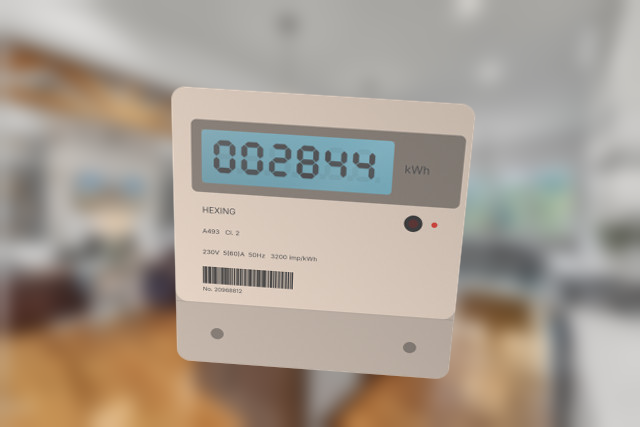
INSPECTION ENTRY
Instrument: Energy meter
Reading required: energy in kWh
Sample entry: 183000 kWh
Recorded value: 2844 kWh
